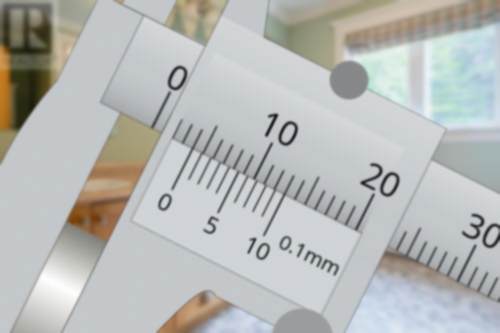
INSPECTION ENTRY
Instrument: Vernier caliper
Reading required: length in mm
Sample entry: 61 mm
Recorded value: 4.0 mm
